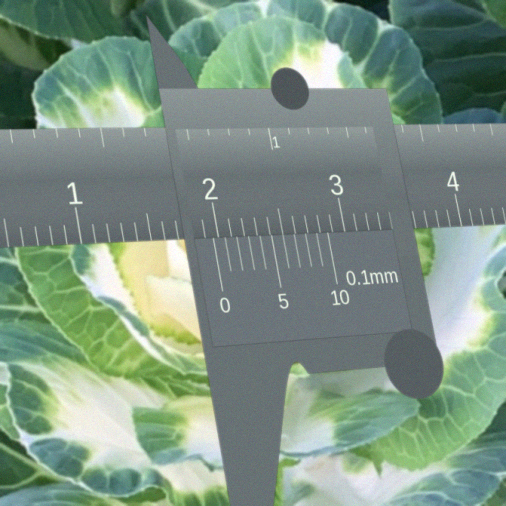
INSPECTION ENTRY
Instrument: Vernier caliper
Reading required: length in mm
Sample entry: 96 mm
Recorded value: 19.6 mm
